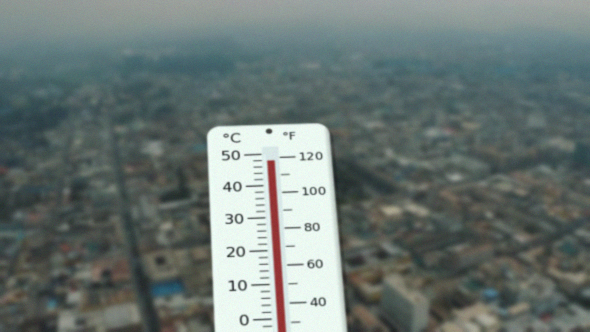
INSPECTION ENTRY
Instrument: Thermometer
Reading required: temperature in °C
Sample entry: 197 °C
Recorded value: 48 °C
